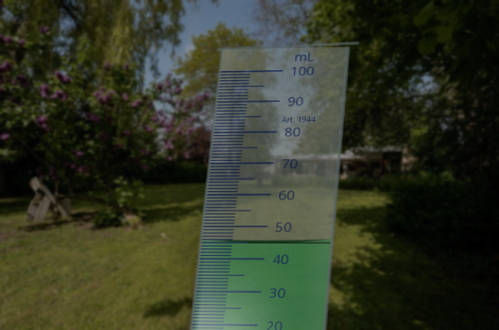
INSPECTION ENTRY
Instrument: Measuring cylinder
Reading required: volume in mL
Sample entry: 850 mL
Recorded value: 45 mL
